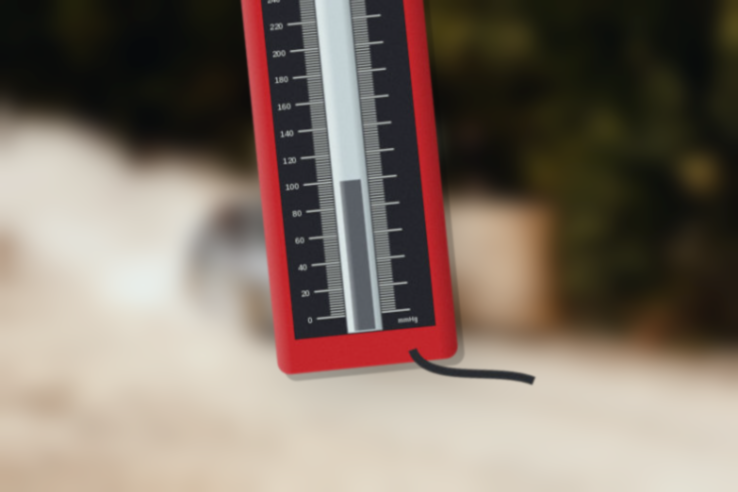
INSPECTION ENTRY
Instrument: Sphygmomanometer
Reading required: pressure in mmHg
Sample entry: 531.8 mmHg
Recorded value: 100 mmHg
